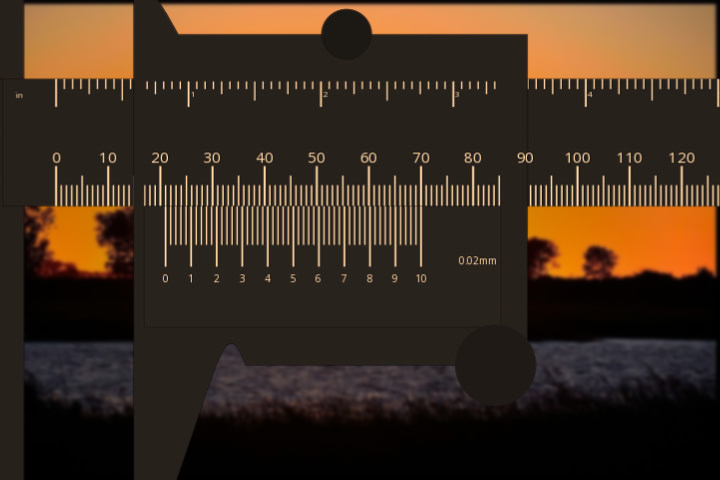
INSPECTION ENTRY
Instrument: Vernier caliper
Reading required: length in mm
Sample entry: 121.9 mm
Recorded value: 21.0 mm
